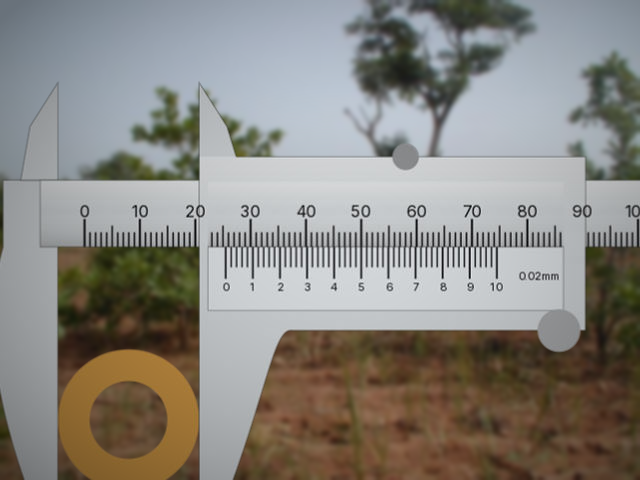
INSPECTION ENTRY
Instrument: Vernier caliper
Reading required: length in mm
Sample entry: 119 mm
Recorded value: 25.5 mm
